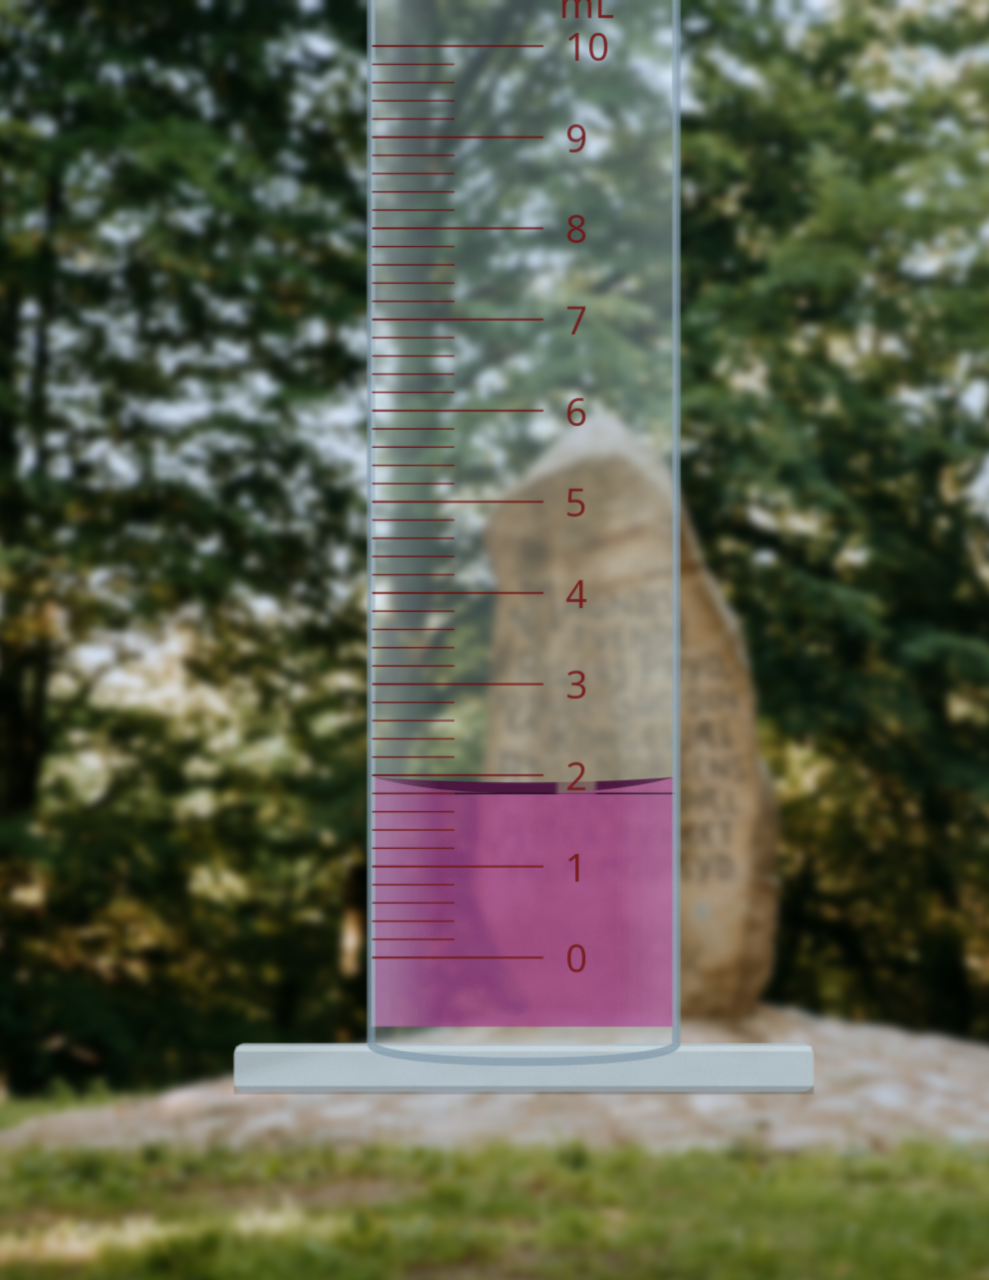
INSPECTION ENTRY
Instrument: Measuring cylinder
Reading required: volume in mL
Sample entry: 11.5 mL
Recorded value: 1.8 mL
